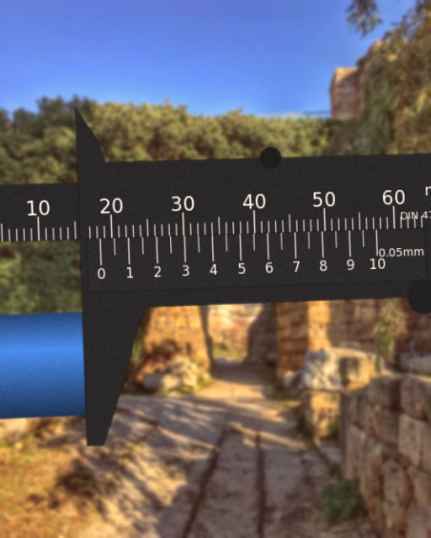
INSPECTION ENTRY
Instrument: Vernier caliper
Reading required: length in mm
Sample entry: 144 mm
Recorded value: 18.4 mm
